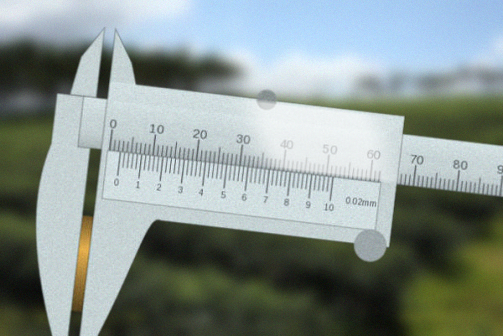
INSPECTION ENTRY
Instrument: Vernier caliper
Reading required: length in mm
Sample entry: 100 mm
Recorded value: 2.5 mm
